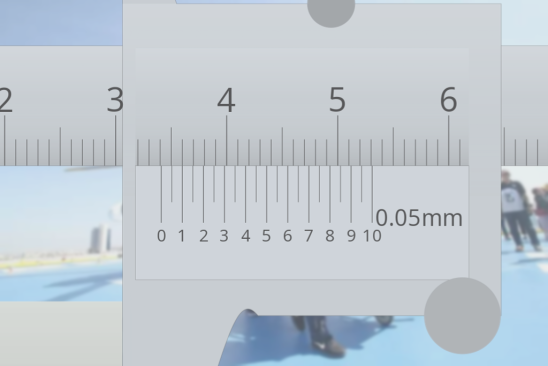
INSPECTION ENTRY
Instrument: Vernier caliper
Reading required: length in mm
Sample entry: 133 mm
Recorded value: 34.1 mm
